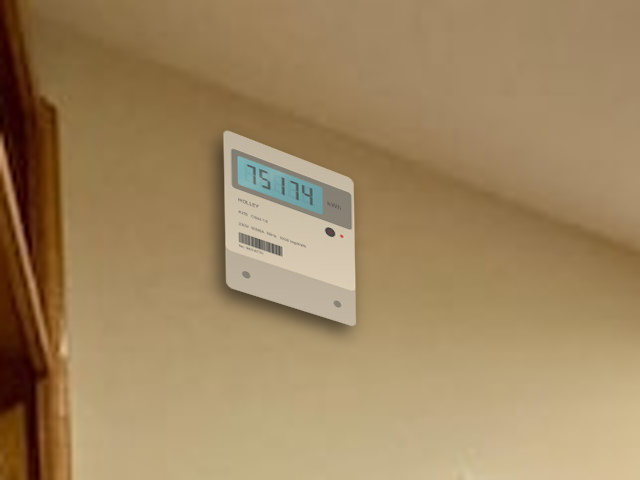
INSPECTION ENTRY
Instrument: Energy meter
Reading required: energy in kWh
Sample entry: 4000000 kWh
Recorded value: 75174 kWh
